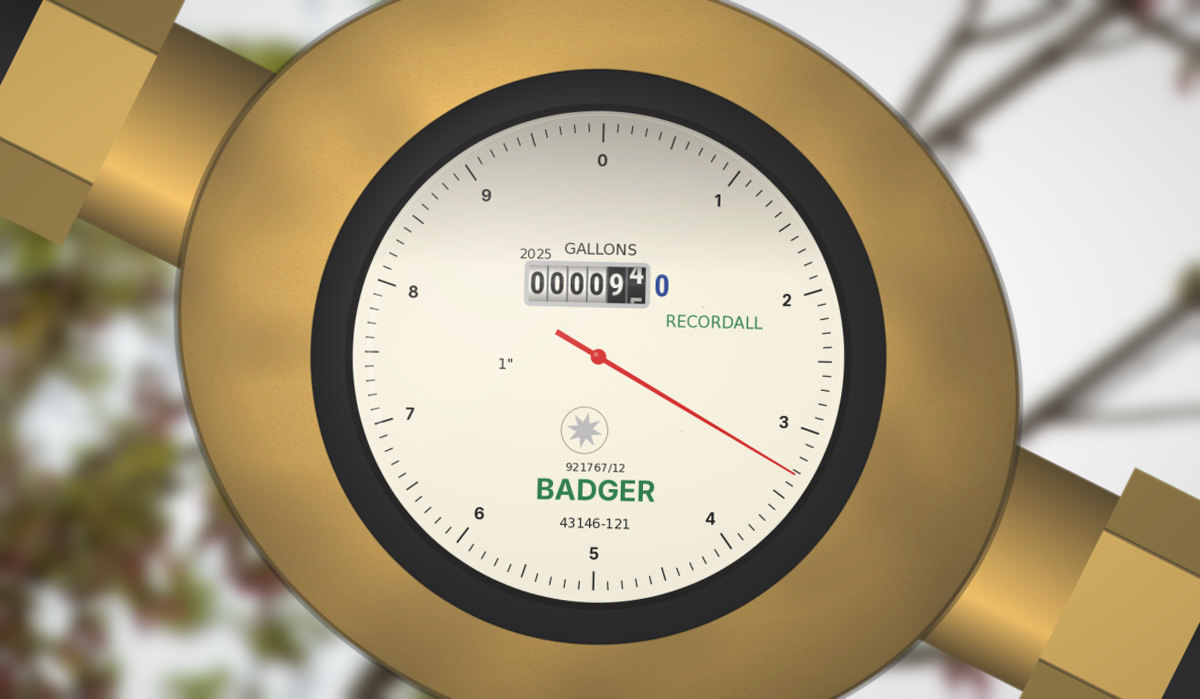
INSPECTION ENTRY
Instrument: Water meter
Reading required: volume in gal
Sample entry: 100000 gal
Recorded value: 943.3 gal
